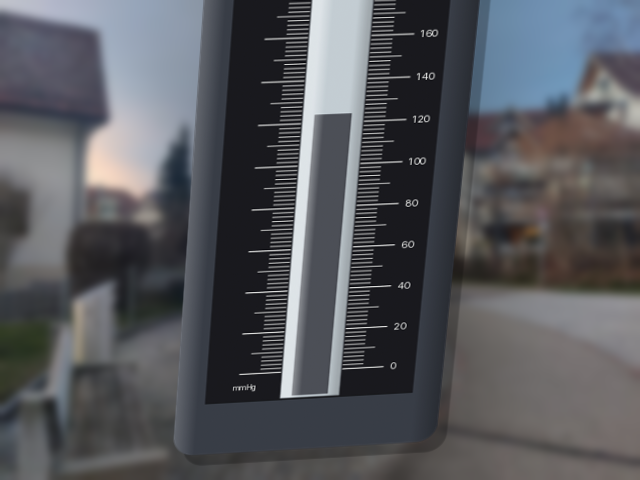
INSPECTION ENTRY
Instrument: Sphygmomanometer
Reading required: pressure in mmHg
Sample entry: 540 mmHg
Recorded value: 124 mmHg
